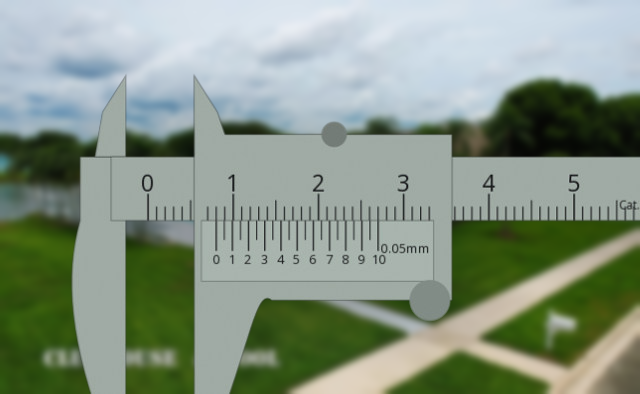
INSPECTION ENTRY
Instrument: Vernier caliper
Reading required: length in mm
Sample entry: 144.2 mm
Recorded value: 8.0 mm
